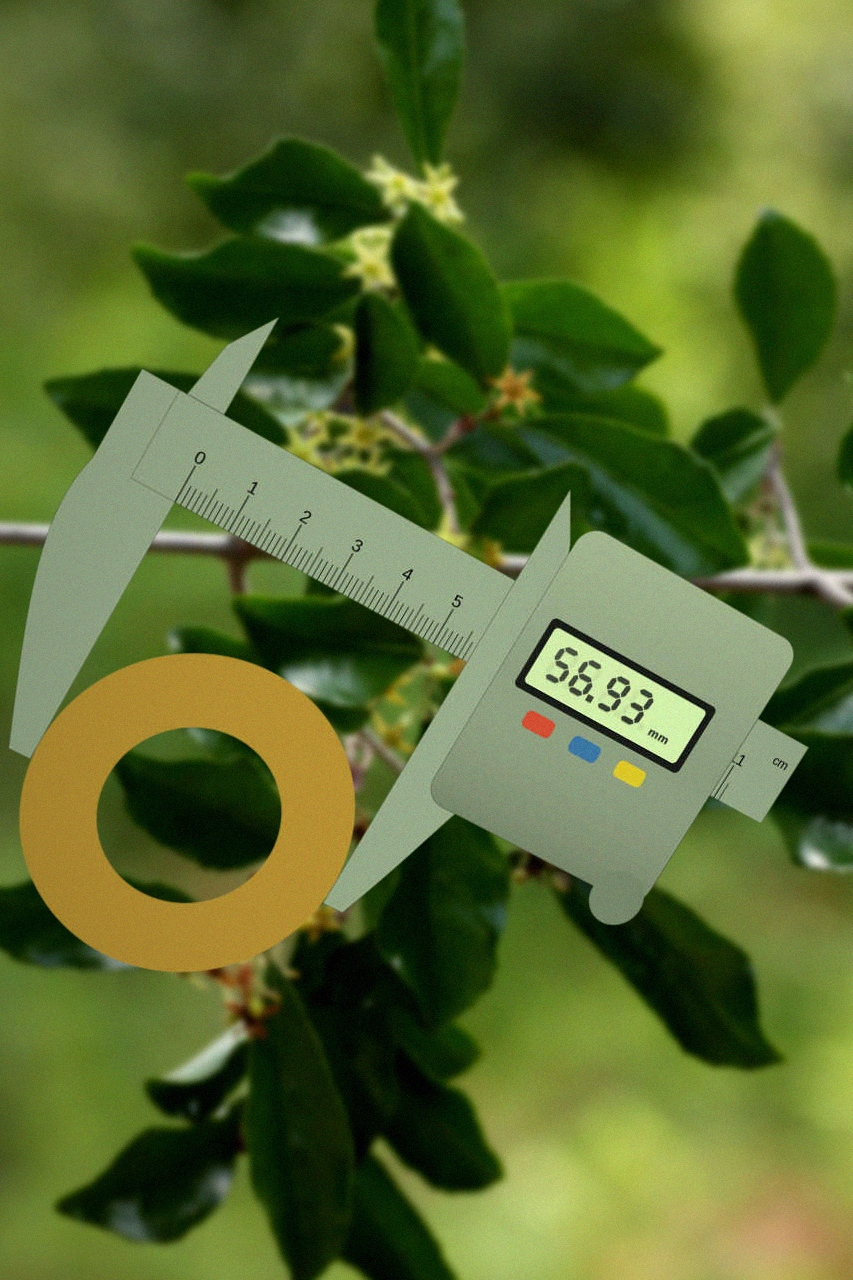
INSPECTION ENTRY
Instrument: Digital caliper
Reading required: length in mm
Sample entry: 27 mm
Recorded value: 56.93 mm
